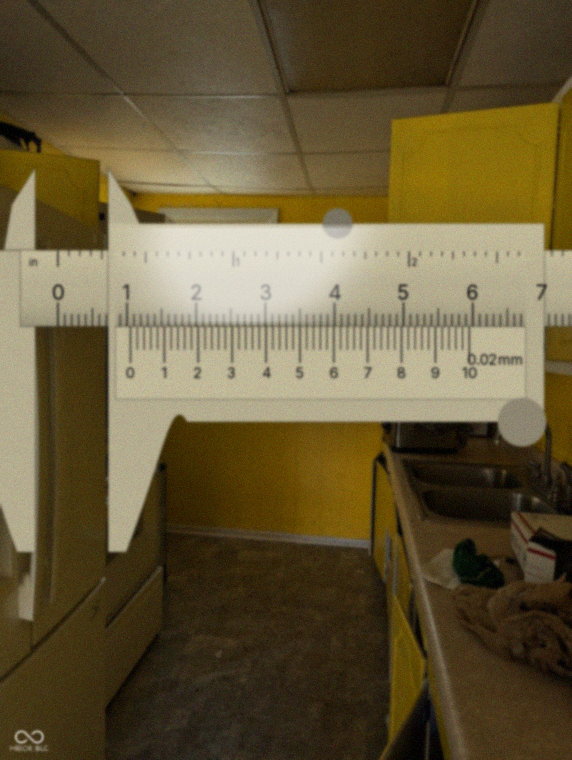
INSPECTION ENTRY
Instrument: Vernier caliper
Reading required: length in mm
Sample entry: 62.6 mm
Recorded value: 10.5 mm
